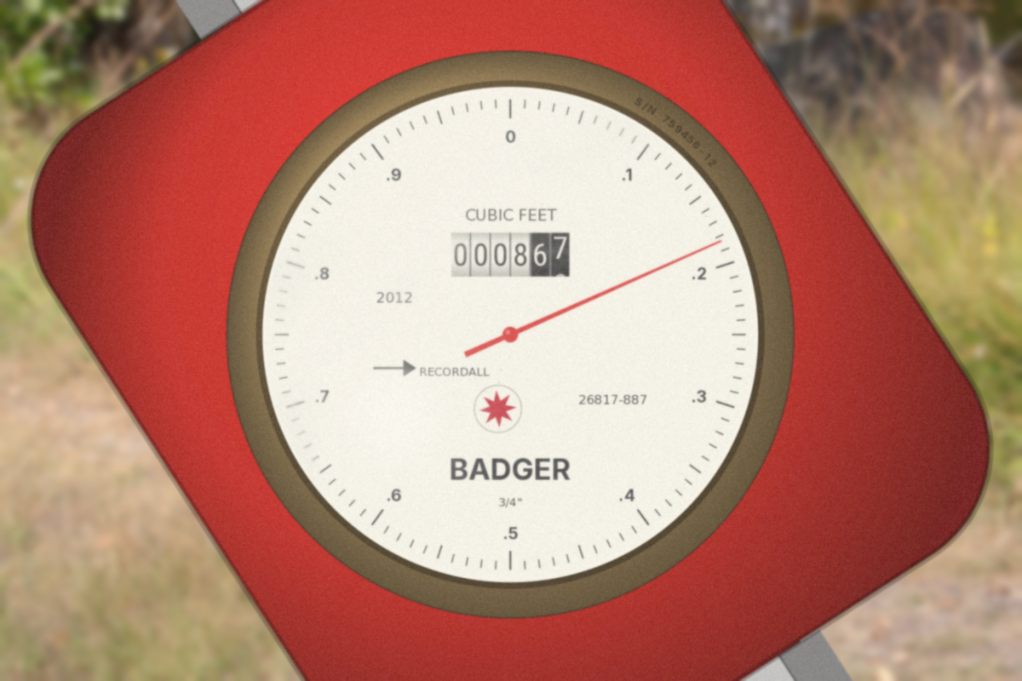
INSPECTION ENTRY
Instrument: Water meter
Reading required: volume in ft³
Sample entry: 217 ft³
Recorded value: 867.18 ft³
